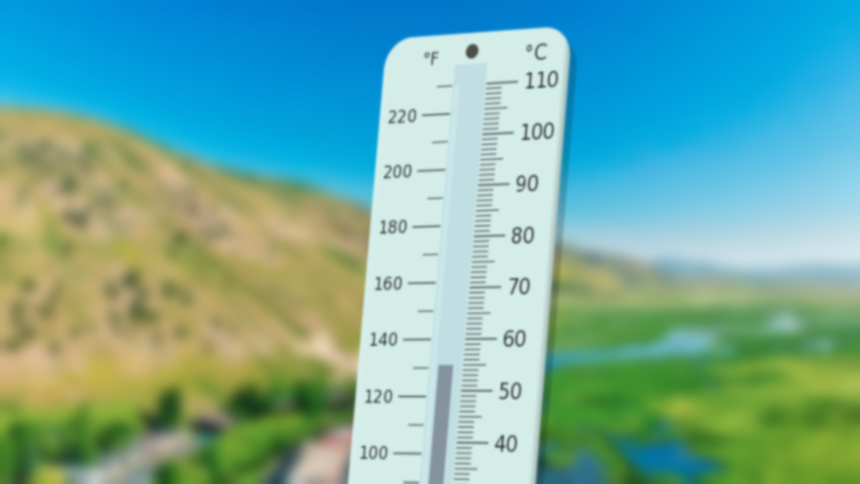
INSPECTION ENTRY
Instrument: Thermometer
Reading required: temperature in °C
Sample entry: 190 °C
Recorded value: 55 °C
